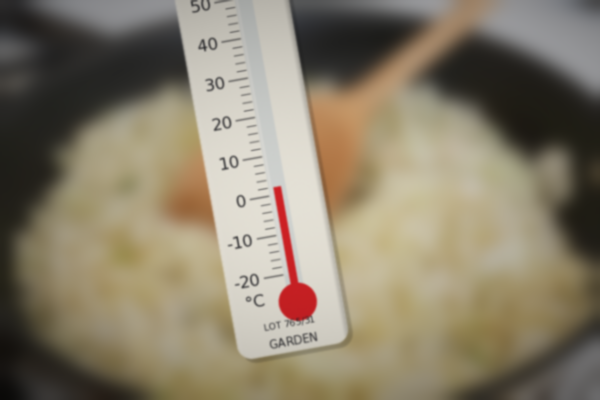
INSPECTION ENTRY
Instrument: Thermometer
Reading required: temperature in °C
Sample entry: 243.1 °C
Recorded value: 2 °C
